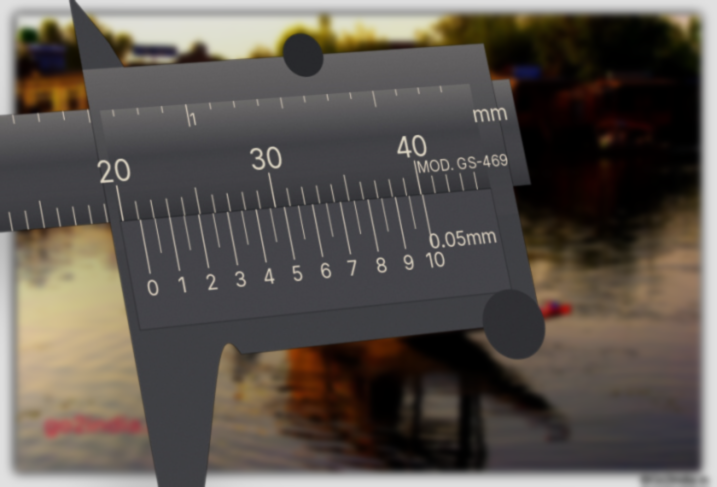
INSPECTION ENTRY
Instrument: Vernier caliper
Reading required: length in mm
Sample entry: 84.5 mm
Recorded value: 21.1 mm
